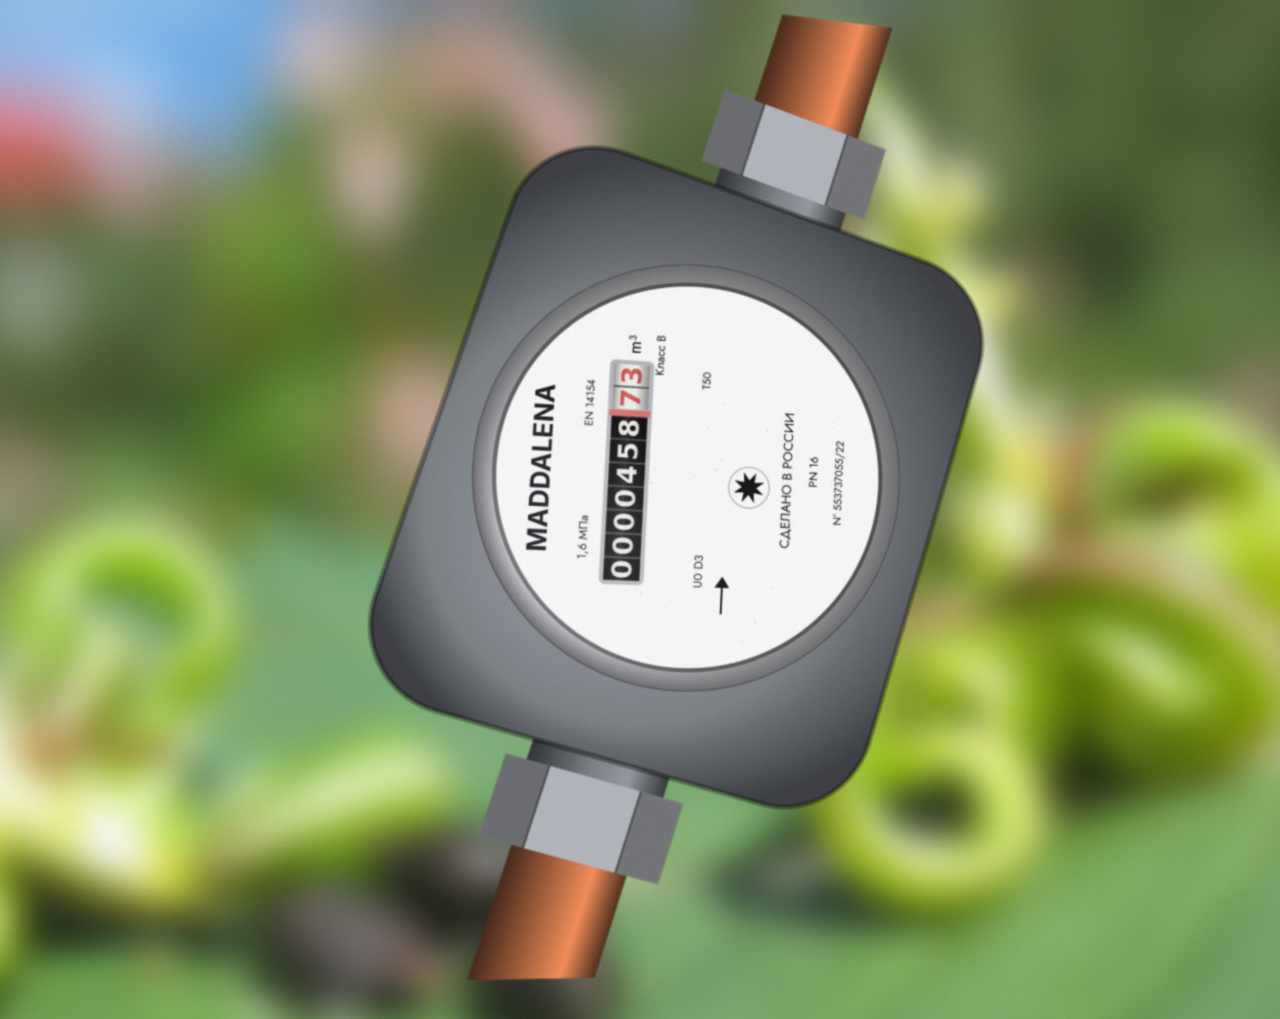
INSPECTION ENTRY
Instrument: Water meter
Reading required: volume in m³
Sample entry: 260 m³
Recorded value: 458.73 m³
